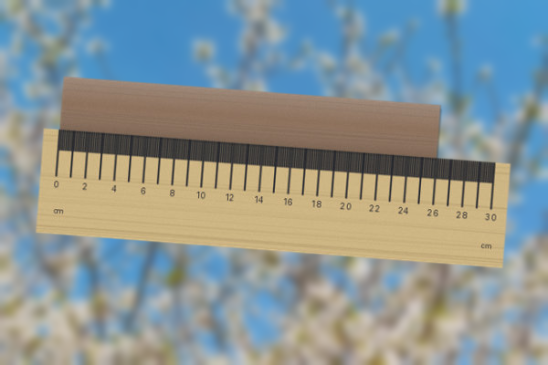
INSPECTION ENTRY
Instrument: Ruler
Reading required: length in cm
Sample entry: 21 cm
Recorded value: 26 cm
